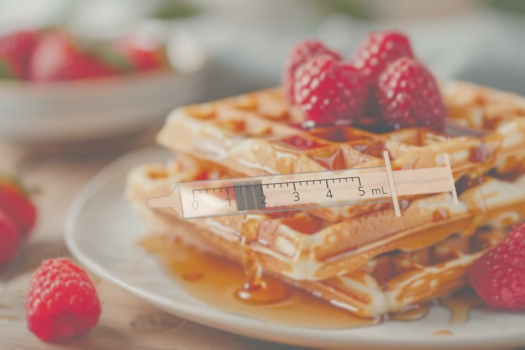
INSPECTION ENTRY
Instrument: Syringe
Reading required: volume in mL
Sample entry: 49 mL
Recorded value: 1.2 mL
